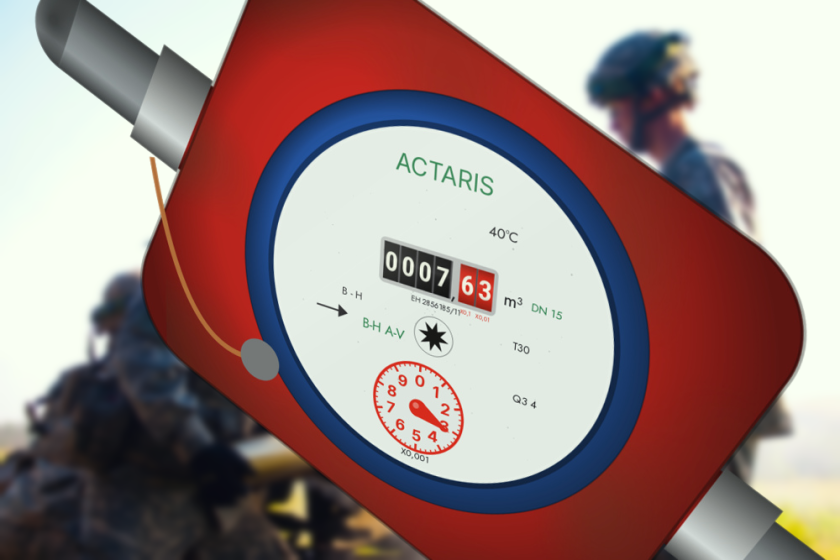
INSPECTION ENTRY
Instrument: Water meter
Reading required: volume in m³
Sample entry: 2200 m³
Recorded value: 7.633 m³
